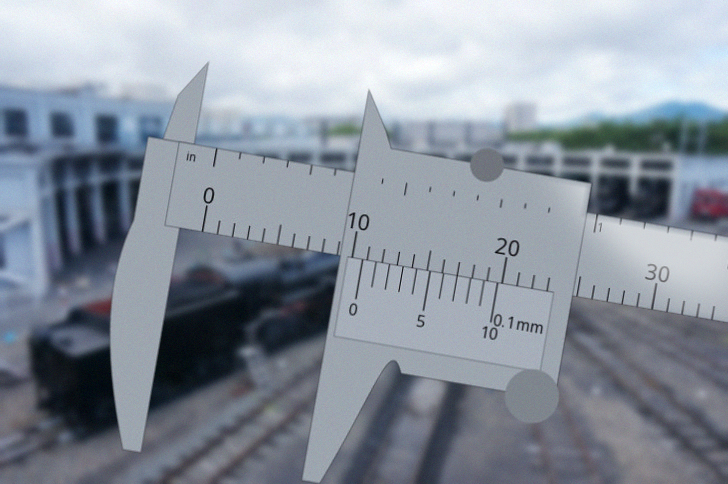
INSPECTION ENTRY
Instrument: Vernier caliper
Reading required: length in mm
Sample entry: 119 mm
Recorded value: 10.7 mm
